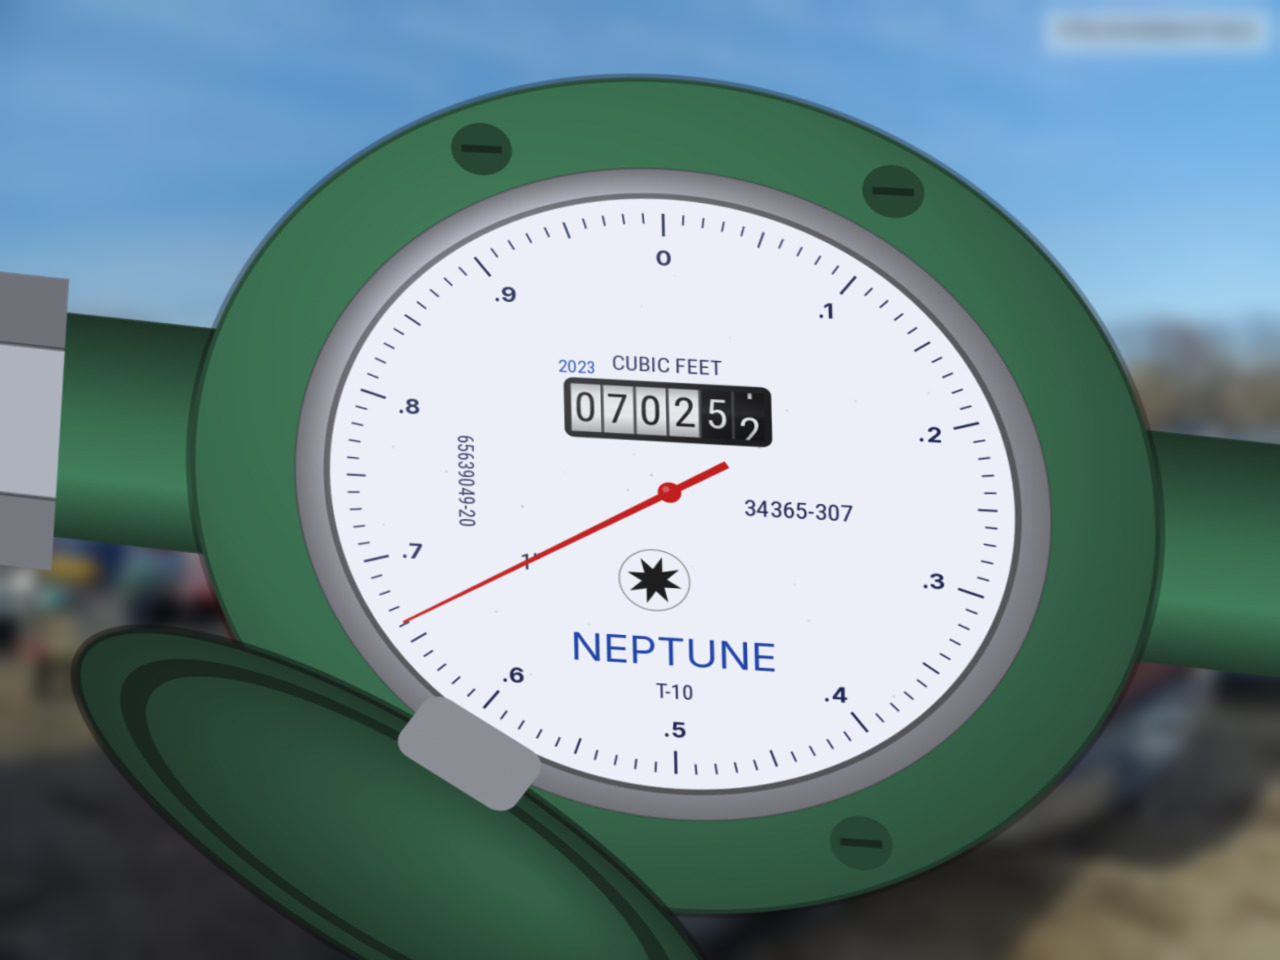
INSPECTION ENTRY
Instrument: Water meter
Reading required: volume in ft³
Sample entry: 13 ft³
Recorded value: 70251.66 ft³
